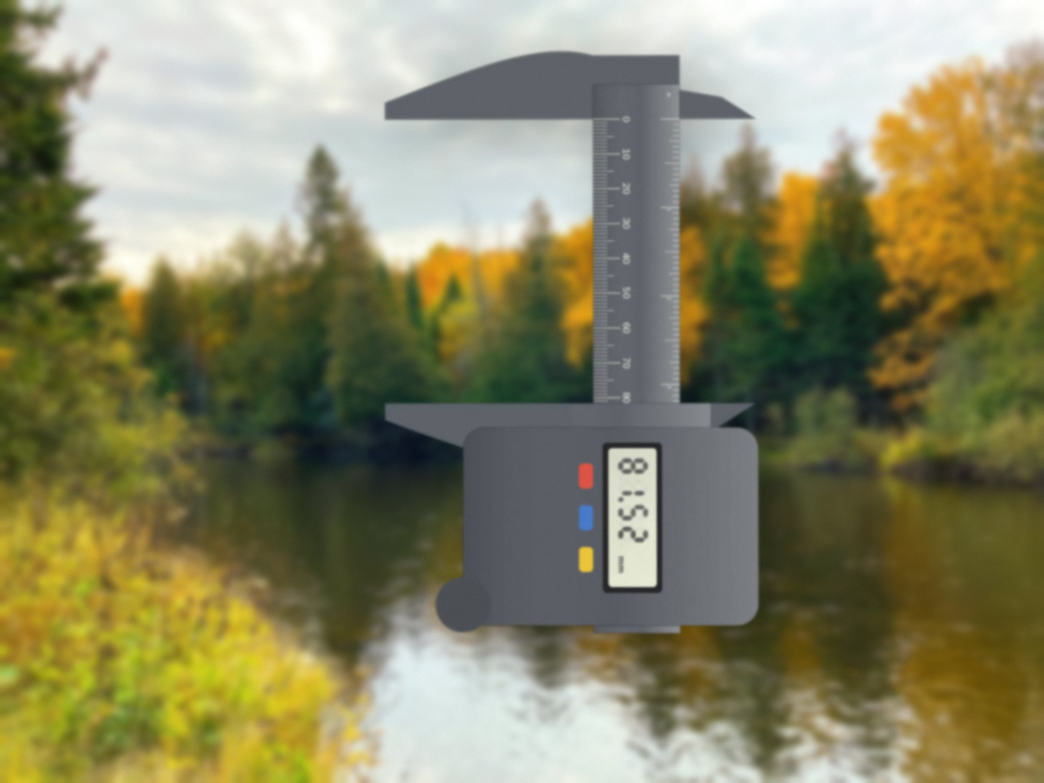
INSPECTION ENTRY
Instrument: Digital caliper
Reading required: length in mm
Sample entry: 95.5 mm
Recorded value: 81.52 mm
